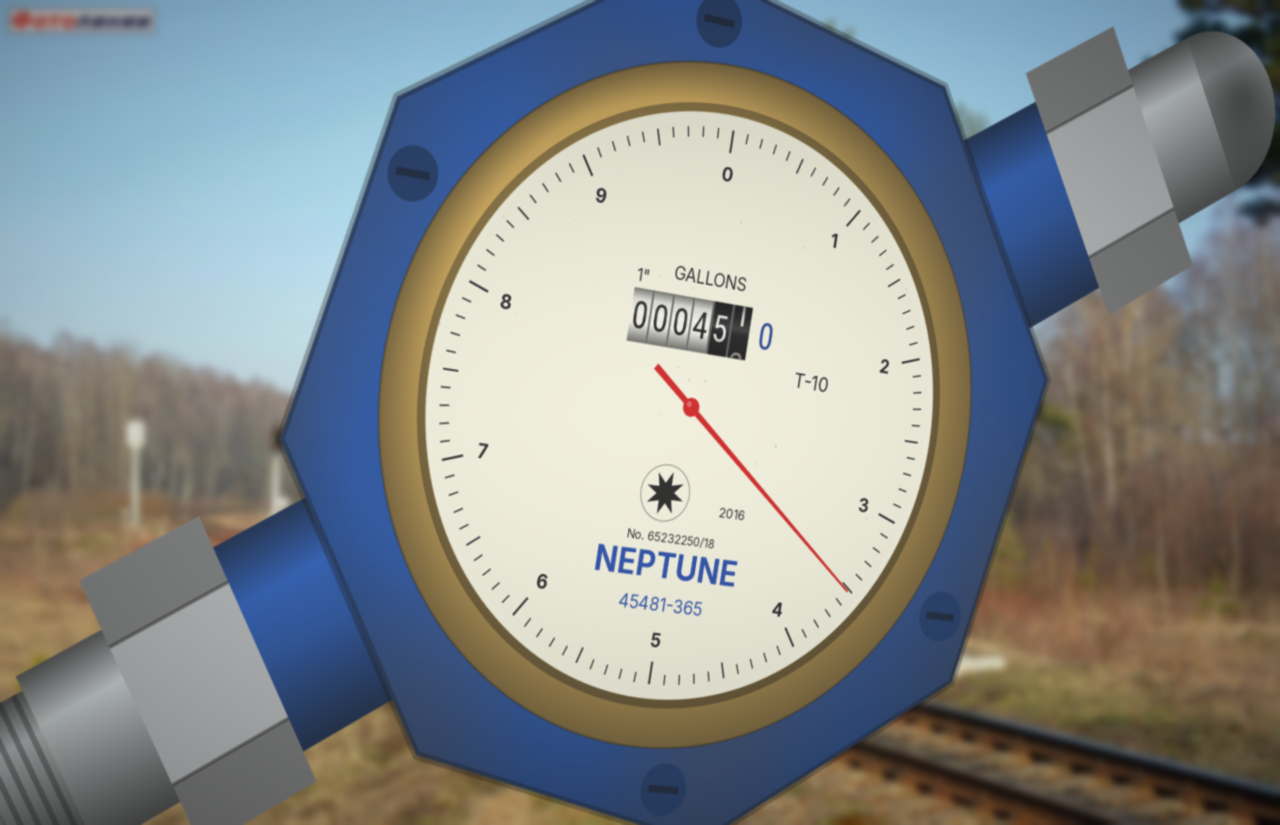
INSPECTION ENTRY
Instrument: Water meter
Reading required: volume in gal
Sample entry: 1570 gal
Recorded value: 4513.5 gal
